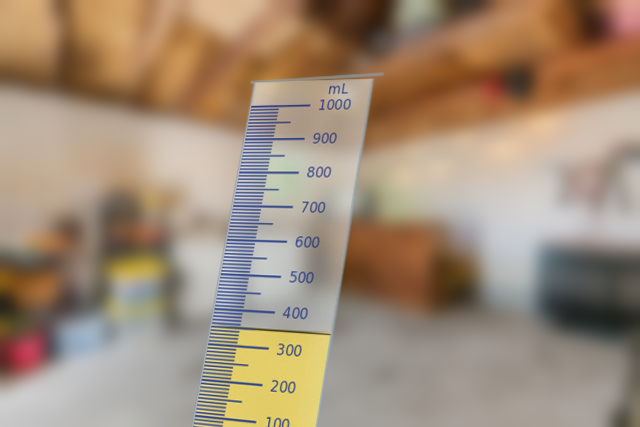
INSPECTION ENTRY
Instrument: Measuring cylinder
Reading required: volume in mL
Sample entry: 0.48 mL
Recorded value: 350 mL
